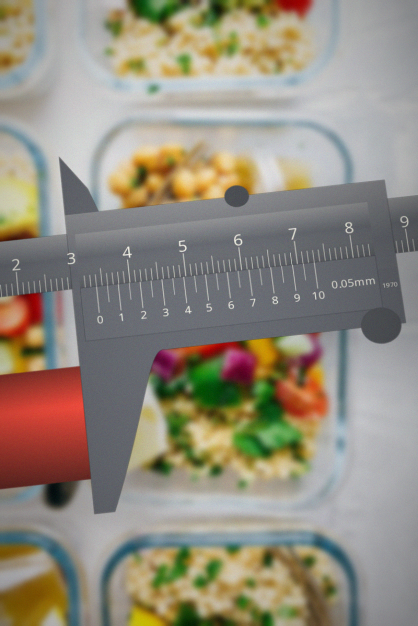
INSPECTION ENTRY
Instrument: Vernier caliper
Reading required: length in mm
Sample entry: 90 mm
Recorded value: 34.0 mm
